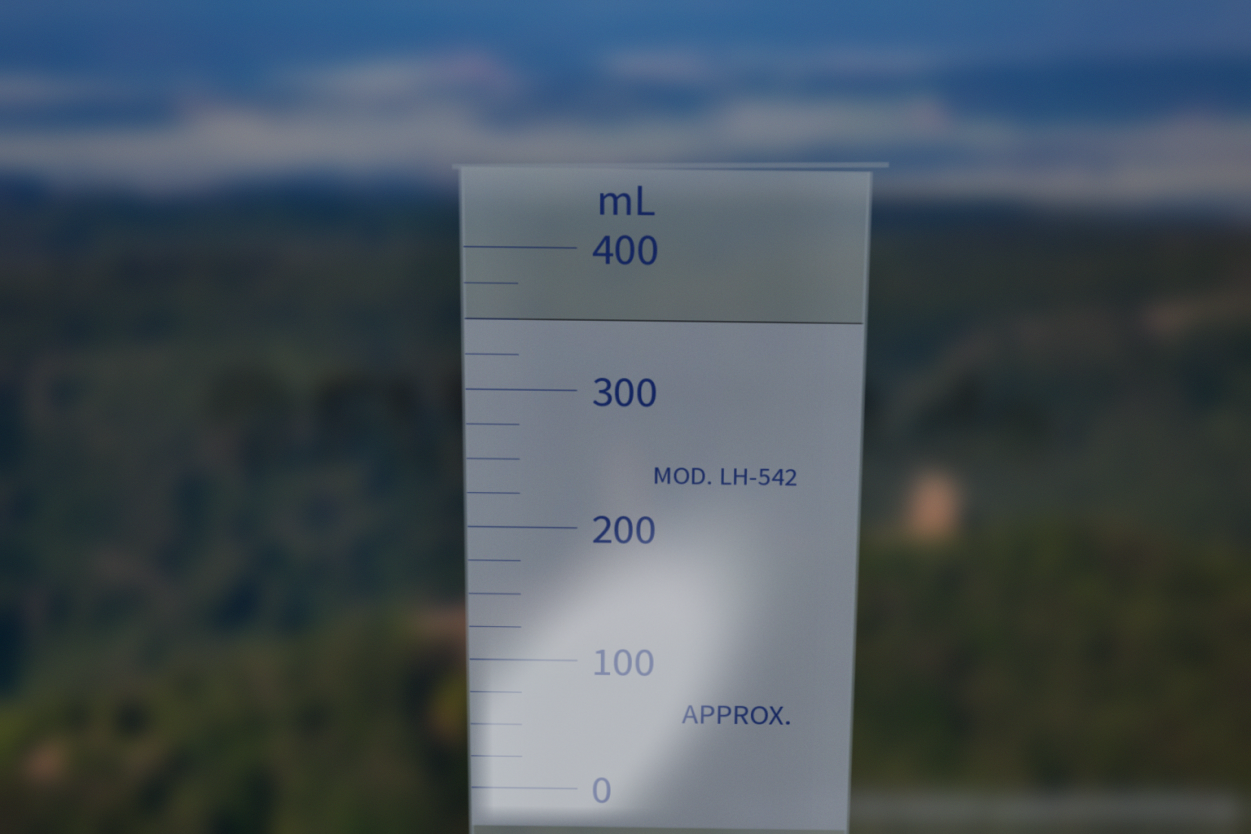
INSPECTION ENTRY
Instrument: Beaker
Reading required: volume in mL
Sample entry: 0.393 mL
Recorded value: 350 mL
